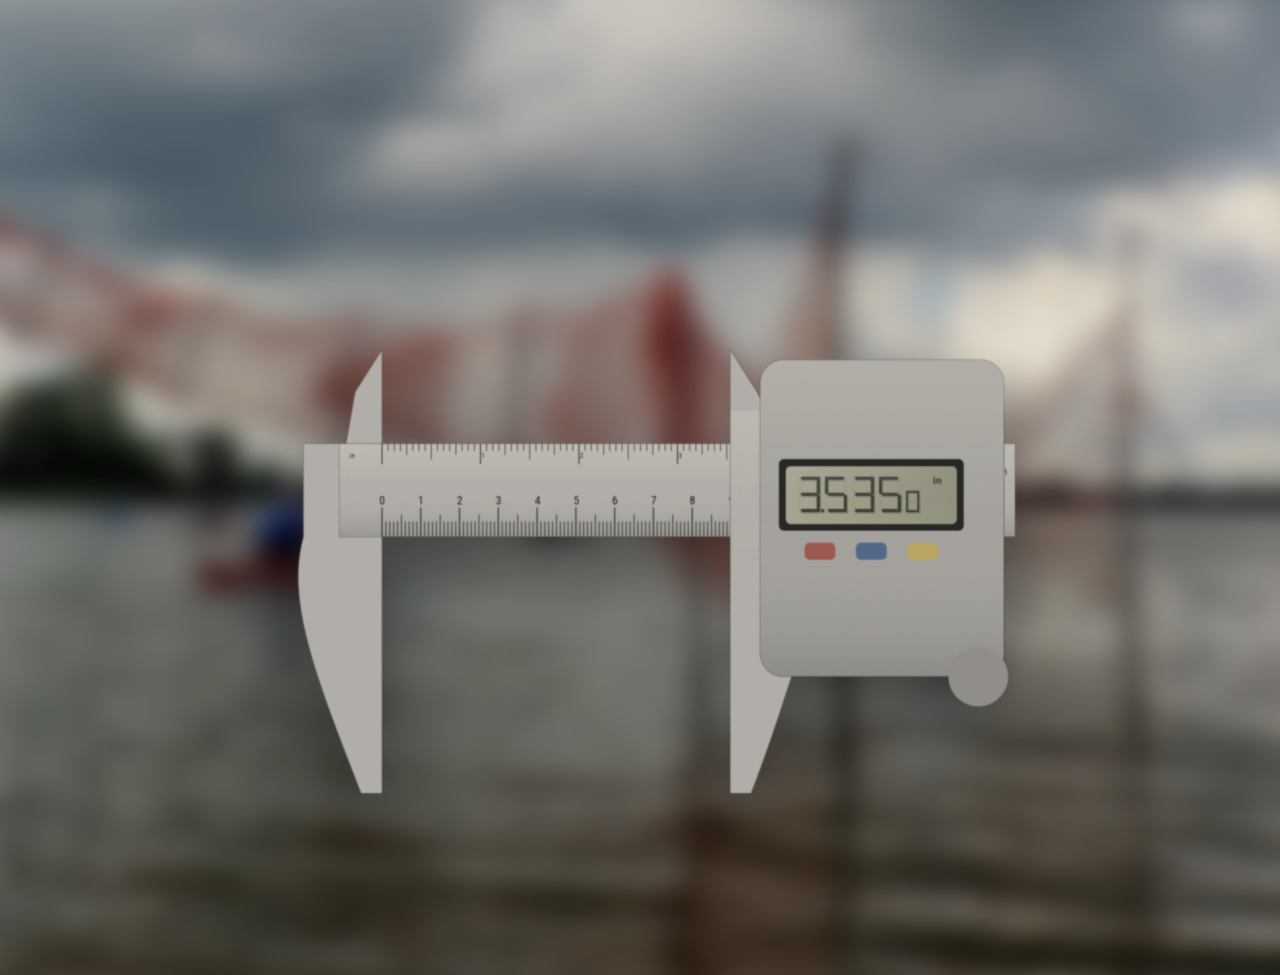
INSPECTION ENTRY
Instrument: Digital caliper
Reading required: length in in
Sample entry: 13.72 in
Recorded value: 3.5350 in
